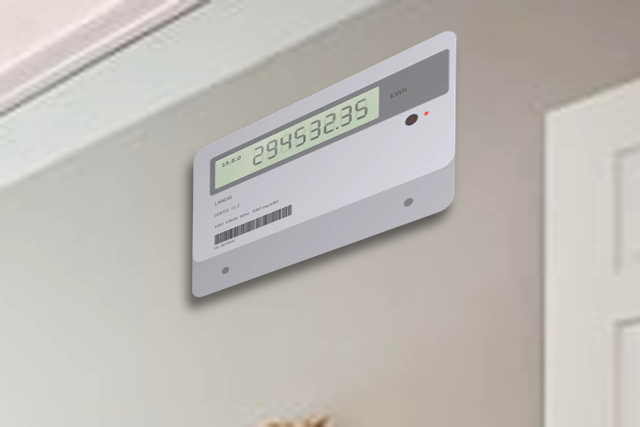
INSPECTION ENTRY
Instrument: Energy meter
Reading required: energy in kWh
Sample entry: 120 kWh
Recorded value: 294532.35 kWh
